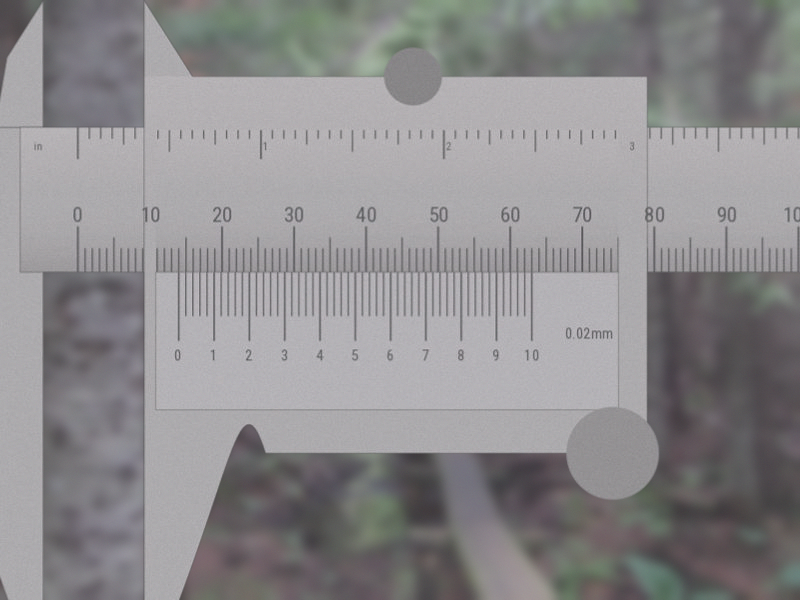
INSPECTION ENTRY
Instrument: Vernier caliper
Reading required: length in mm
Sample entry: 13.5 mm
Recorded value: 14.0 mm
